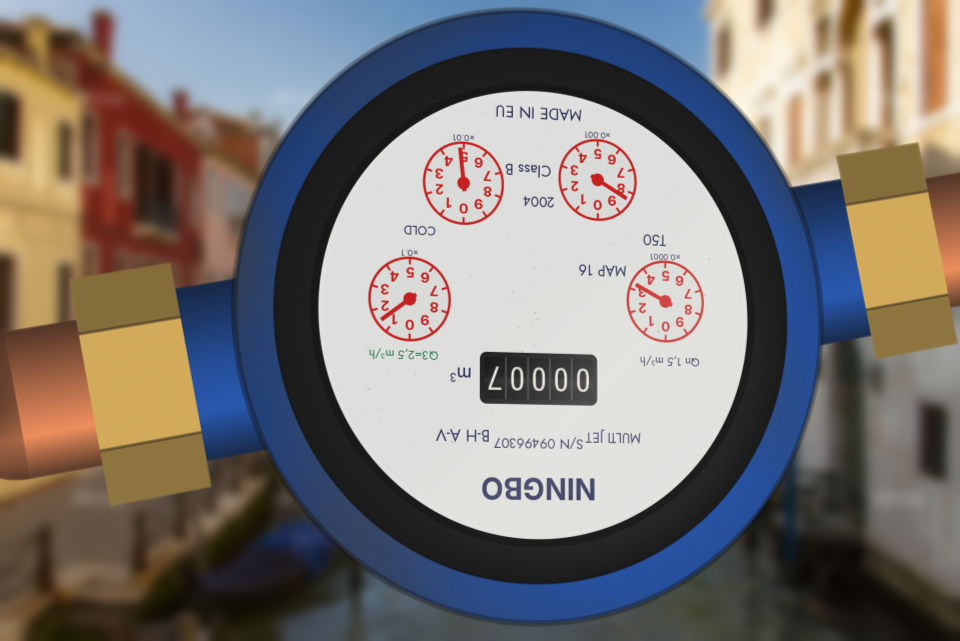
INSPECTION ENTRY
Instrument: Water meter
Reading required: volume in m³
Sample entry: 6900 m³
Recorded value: 7.1483 m³
